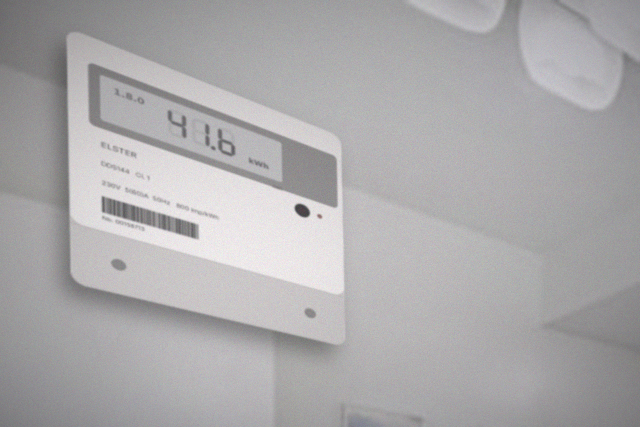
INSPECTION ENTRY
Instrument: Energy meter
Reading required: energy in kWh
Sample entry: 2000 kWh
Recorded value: 41.6 kWh
